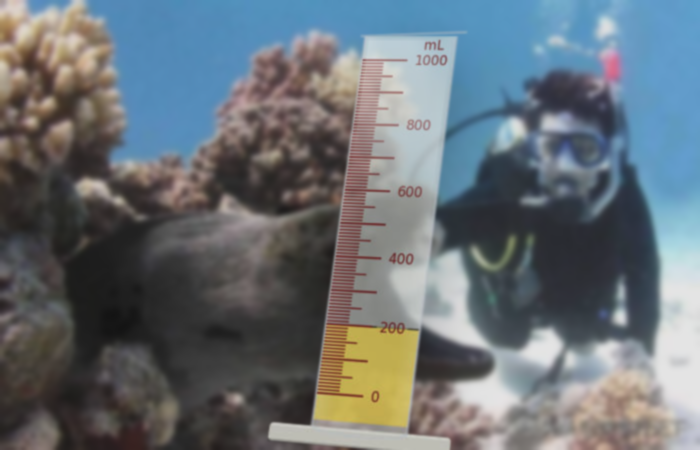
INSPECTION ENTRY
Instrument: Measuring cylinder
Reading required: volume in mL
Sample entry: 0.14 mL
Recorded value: 200 mL
